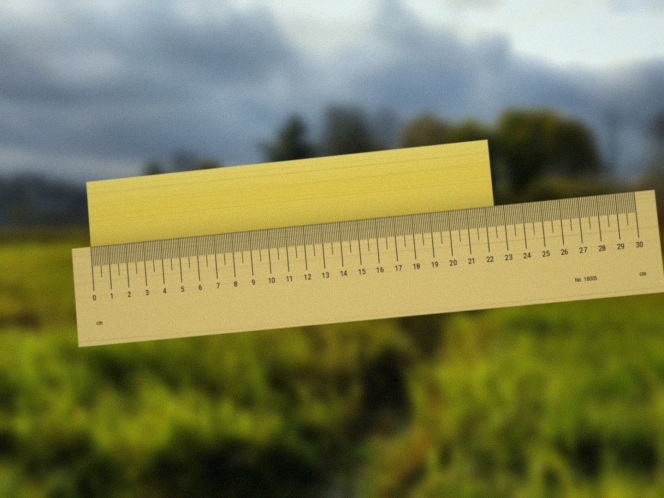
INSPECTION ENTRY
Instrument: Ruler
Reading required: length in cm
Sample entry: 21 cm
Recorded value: 22.5 cm
